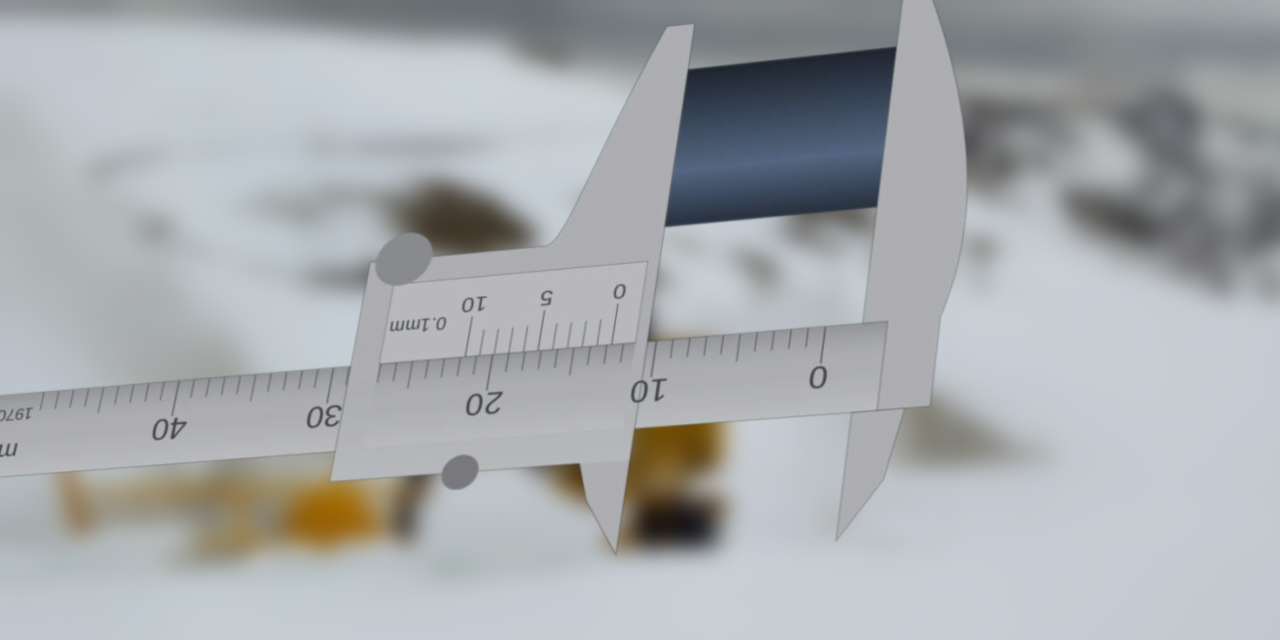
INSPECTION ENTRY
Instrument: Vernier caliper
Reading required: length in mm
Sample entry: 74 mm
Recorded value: 12.7 mm
